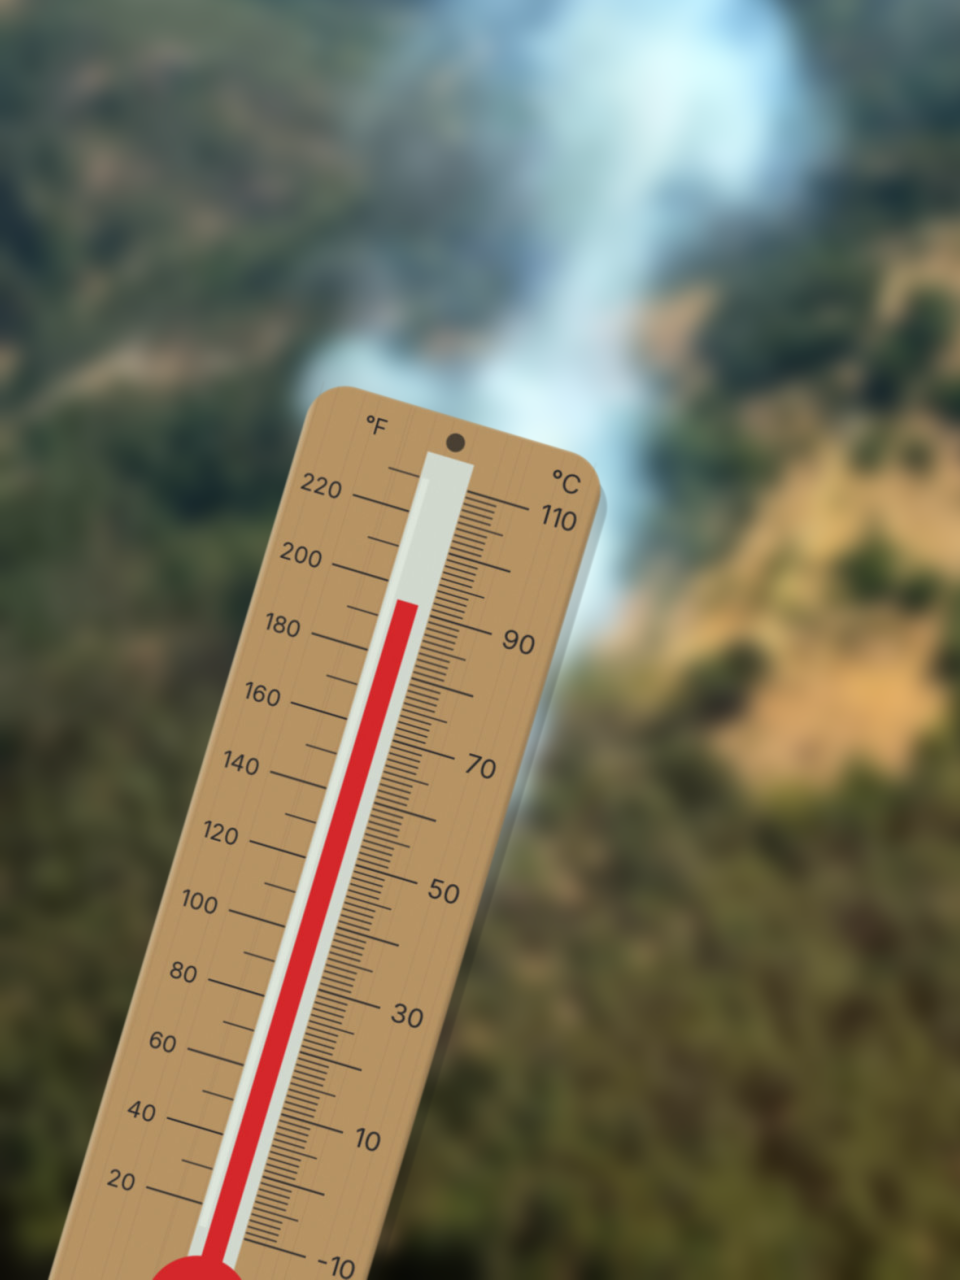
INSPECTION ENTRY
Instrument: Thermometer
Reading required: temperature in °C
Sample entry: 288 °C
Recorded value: 91 °C
